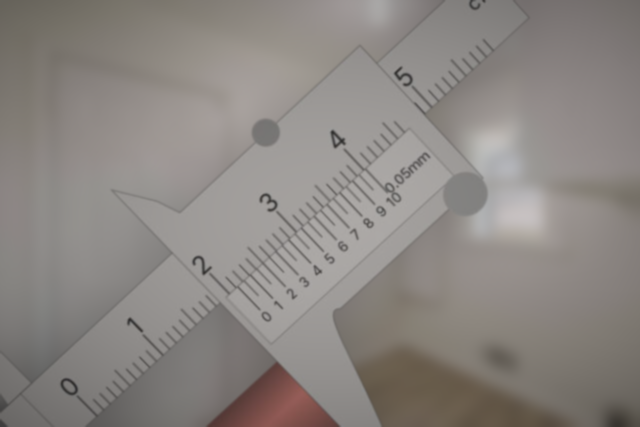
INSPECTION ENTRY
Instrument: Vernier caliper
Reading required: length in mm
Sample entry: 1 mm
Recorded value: 21.2 mm
